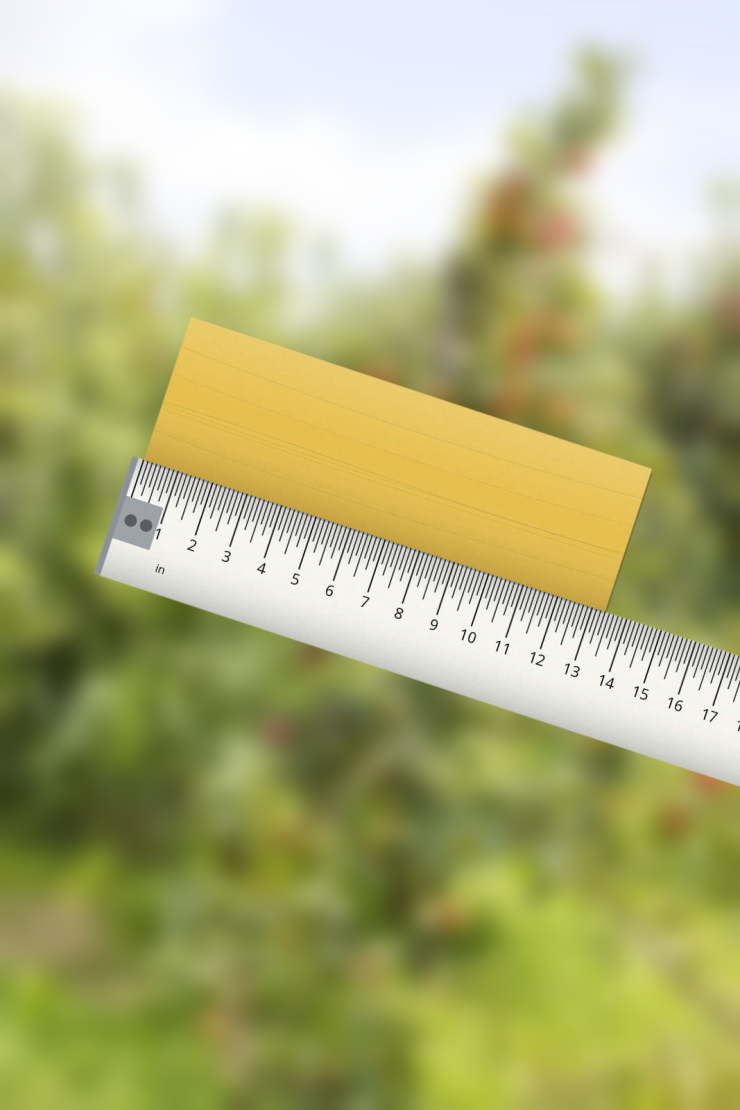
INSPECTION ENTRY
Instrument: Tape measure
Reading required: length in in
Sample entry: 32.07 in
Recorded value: 13.375 in
